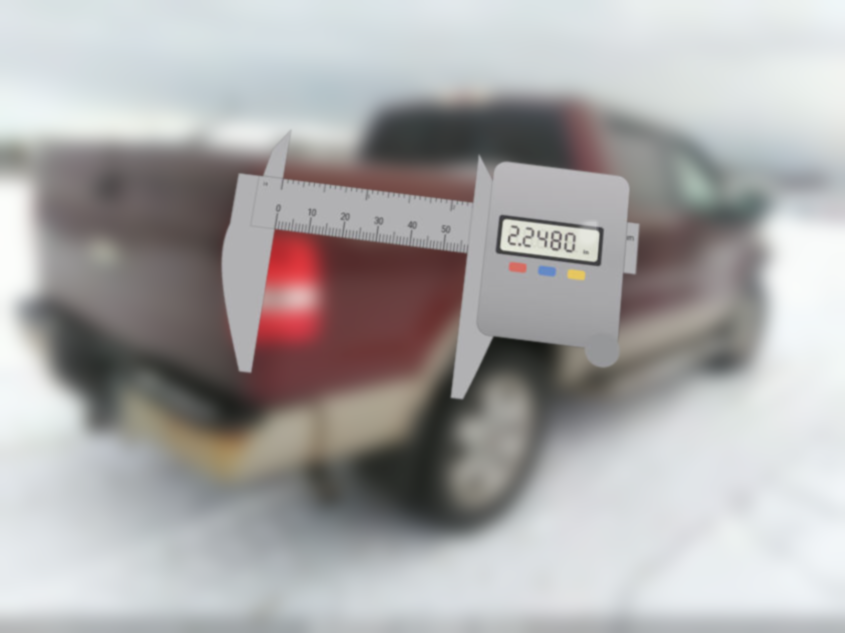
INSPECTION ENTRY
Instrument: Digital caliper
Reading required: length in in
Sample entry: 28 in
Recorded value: 2.2480 in
